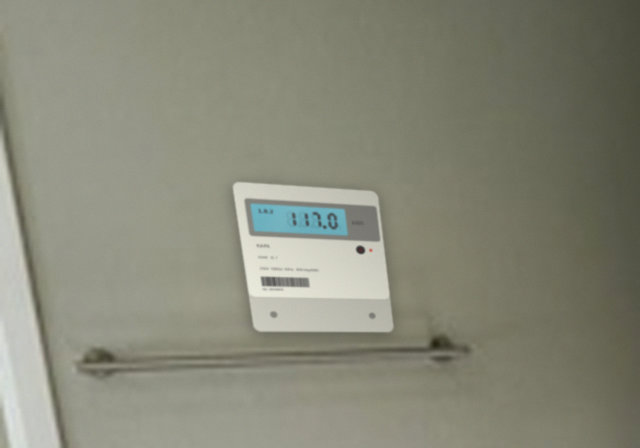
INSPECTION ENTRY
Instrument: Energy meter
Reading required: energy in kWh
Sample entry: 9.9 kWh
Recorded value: 117.0 kWh
